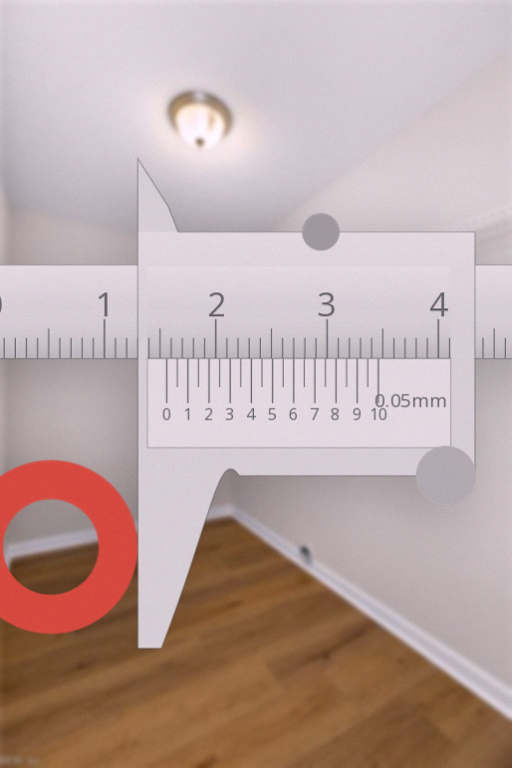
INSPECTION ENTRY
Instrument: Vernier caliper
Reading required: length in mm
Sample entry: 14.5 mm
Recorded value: 15.6 mm
